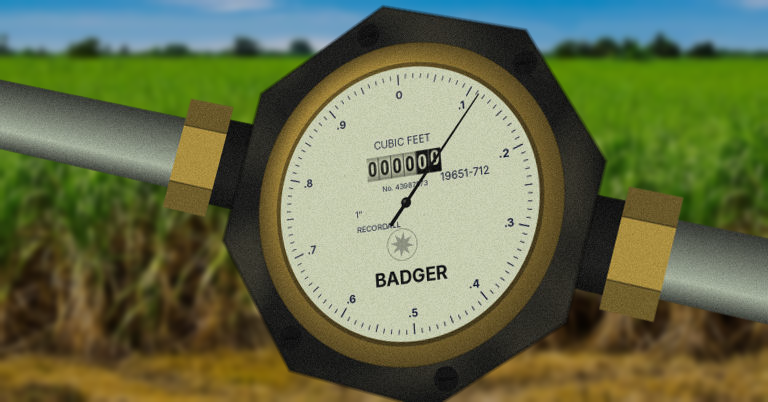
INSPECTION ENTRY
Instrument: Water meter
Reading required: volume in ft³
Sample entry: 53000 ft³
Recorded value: 0.11 ft³
